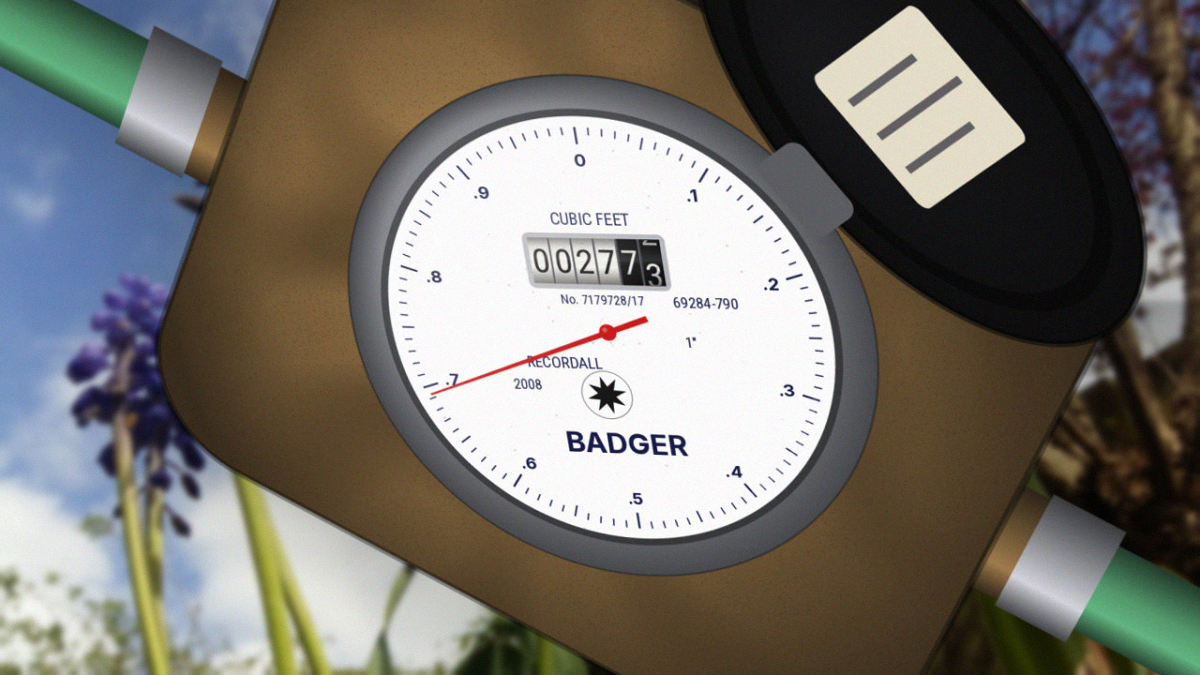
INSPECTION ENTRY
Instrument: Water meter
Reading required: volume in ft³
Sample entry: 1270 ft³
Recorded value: 2772.69 ft³
